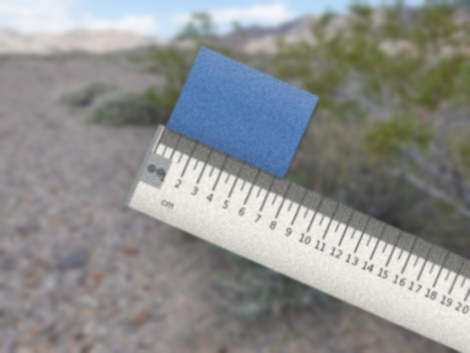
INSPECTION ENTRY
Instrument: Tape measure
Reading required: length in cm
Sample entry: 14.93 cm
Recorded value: 7.5 cm
